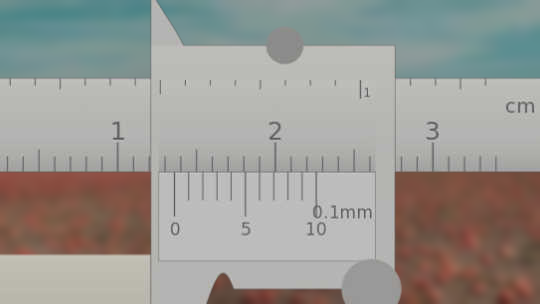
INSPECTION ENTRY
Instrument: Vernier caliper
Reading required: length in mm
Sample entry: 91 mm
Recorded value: 13.6 mm
